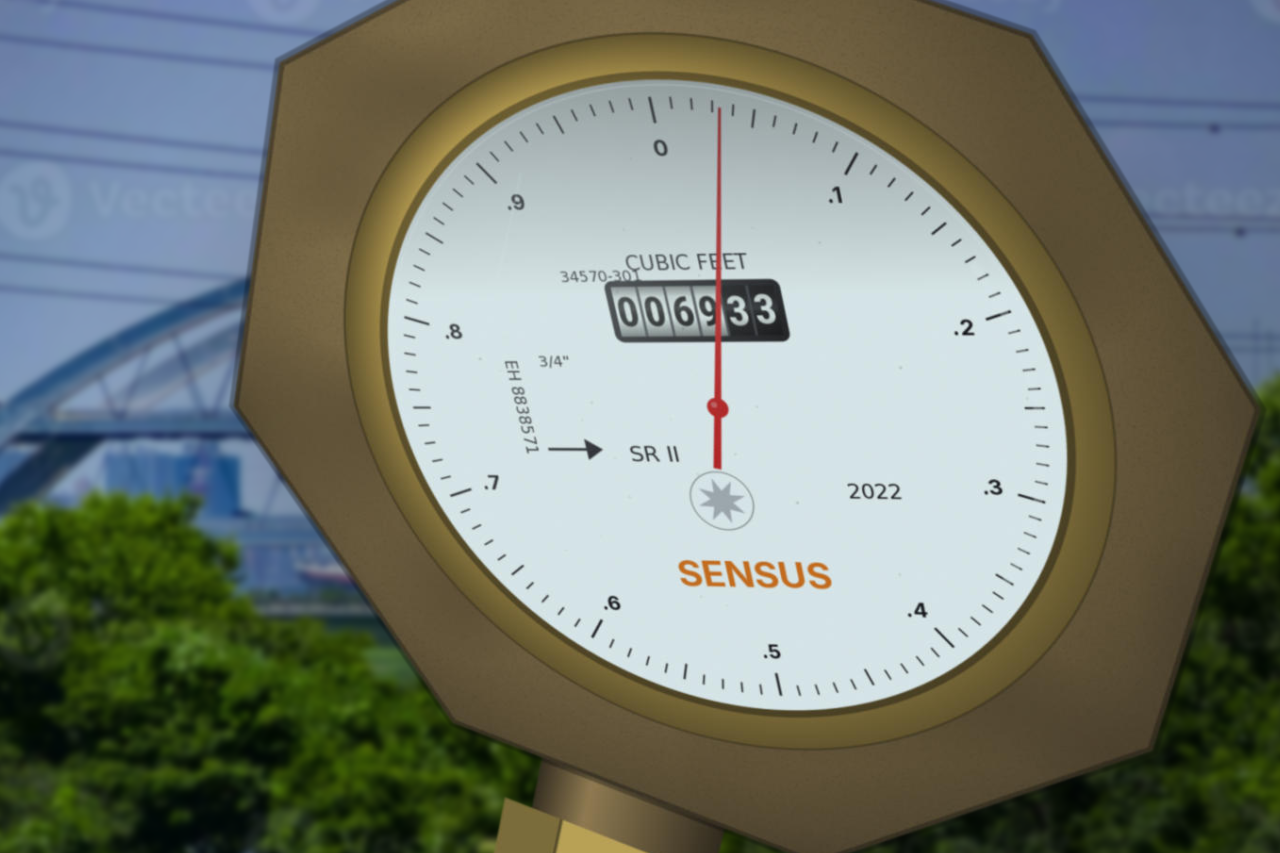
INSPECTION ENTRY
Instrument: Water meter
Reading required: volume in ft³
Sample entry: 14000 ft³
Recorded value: 6933.03 ft³
